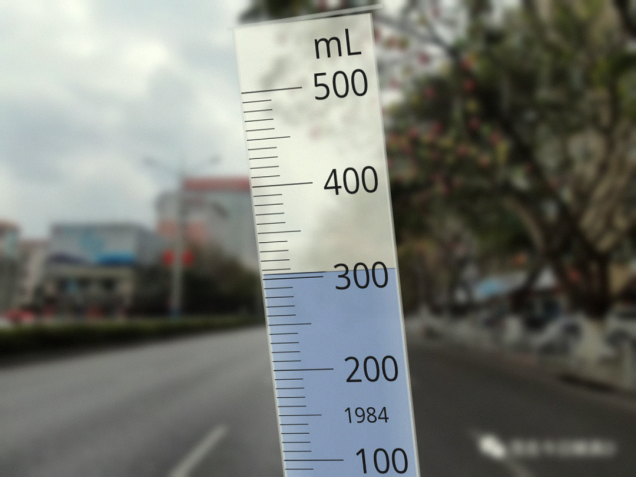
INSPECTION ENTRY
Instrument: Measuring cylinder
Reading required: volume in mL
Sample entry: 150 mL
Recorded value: 305 mL
